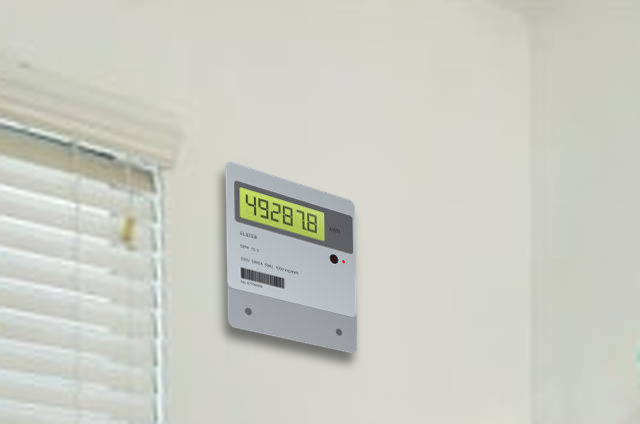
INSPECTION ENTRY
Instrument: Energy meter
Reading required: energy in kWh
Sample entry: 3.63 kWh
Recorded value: 49287.8 kWh
